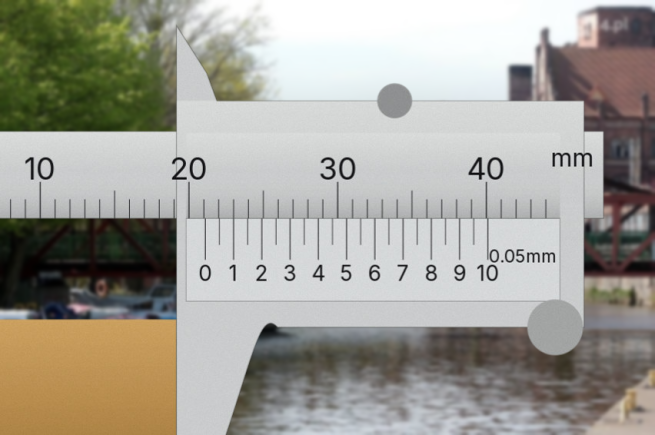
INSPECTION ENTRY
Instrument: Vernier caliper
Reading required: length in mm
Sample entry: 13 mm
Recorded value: 21.1 mm
